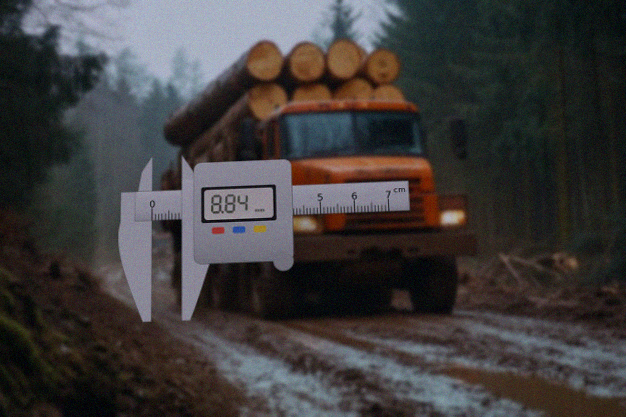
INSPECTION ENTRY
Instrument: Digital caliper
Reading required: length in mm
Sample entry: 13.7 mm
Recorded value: 8.84 mm
